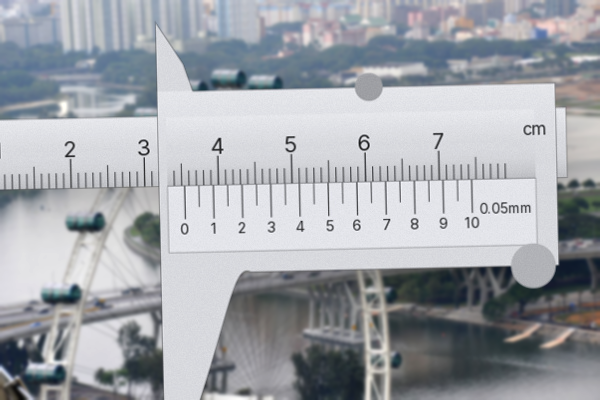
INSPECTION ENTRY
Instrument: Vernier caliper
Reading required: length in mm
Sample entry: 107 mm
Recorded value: 35.4 mm
